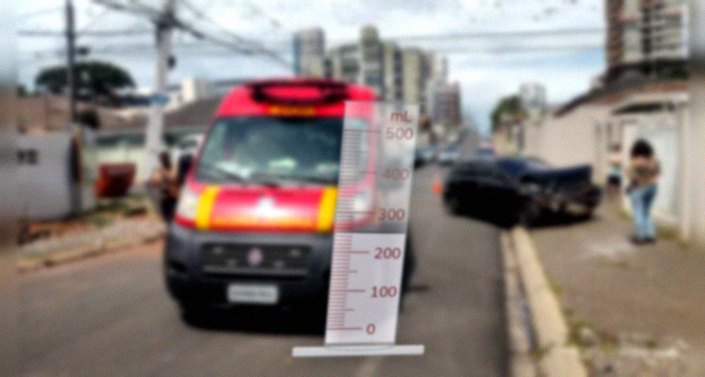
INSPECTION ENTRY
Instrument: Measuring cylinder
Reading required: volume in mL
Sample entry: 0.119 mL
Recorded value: 250 mL
